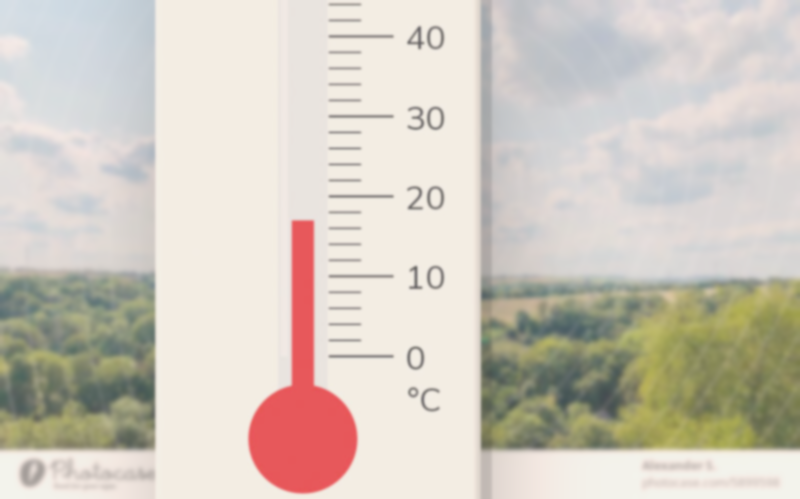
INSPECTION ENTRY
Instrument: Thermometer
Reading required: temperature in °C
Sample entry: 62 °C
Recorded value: 17 °C
